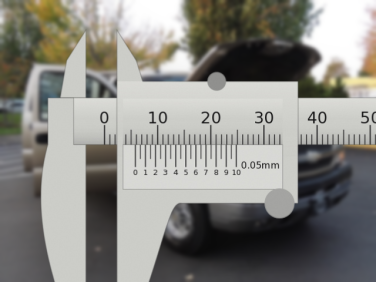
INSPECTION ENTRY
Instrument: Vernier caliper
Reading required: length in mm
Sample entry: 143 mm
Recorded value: 5.8 mm
